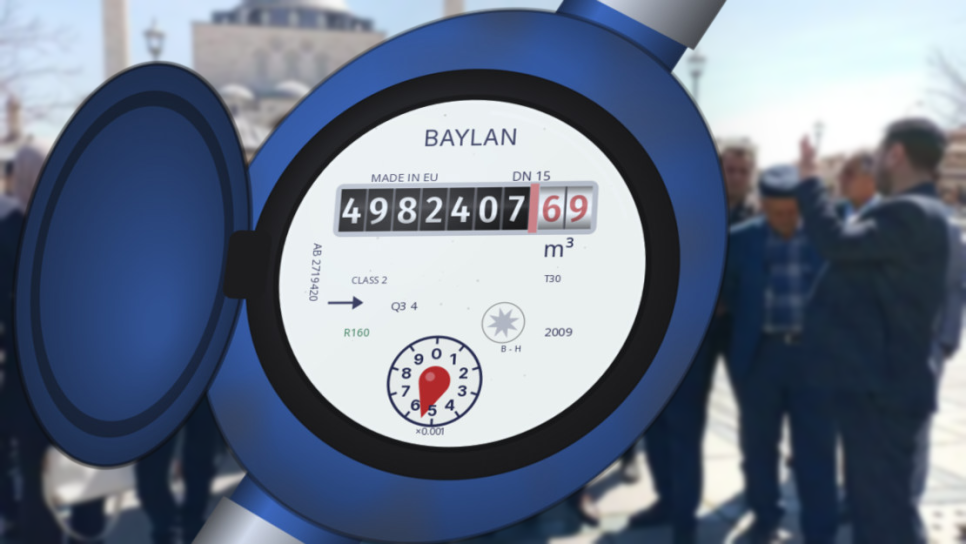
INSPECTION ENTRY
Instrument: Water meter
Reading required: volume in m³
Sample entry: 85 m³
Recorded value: 4982407.695 m³
